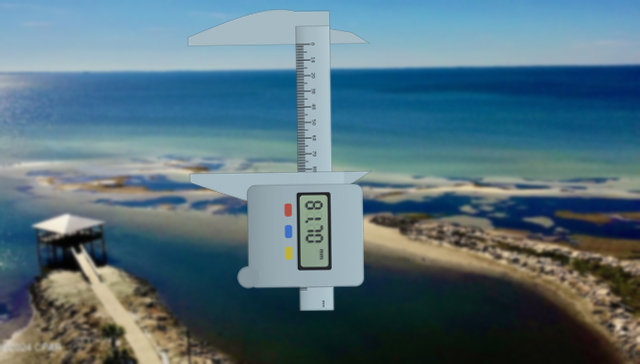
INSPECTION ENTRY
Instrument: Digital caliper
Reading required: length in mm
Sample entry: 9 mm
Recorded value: 81.70 mm
